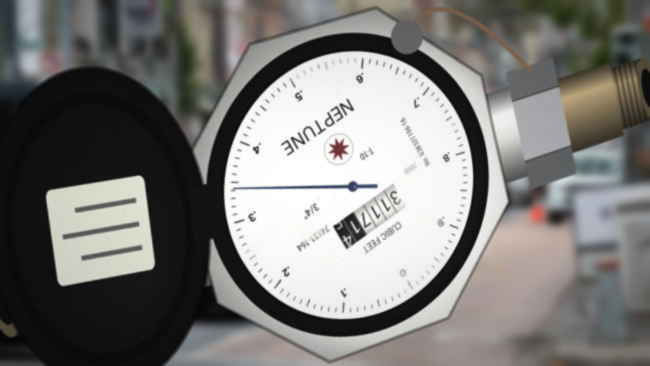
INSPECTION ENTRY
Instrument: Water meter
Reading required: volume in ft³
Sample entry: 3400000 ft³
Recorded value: 311714.34 ft³
